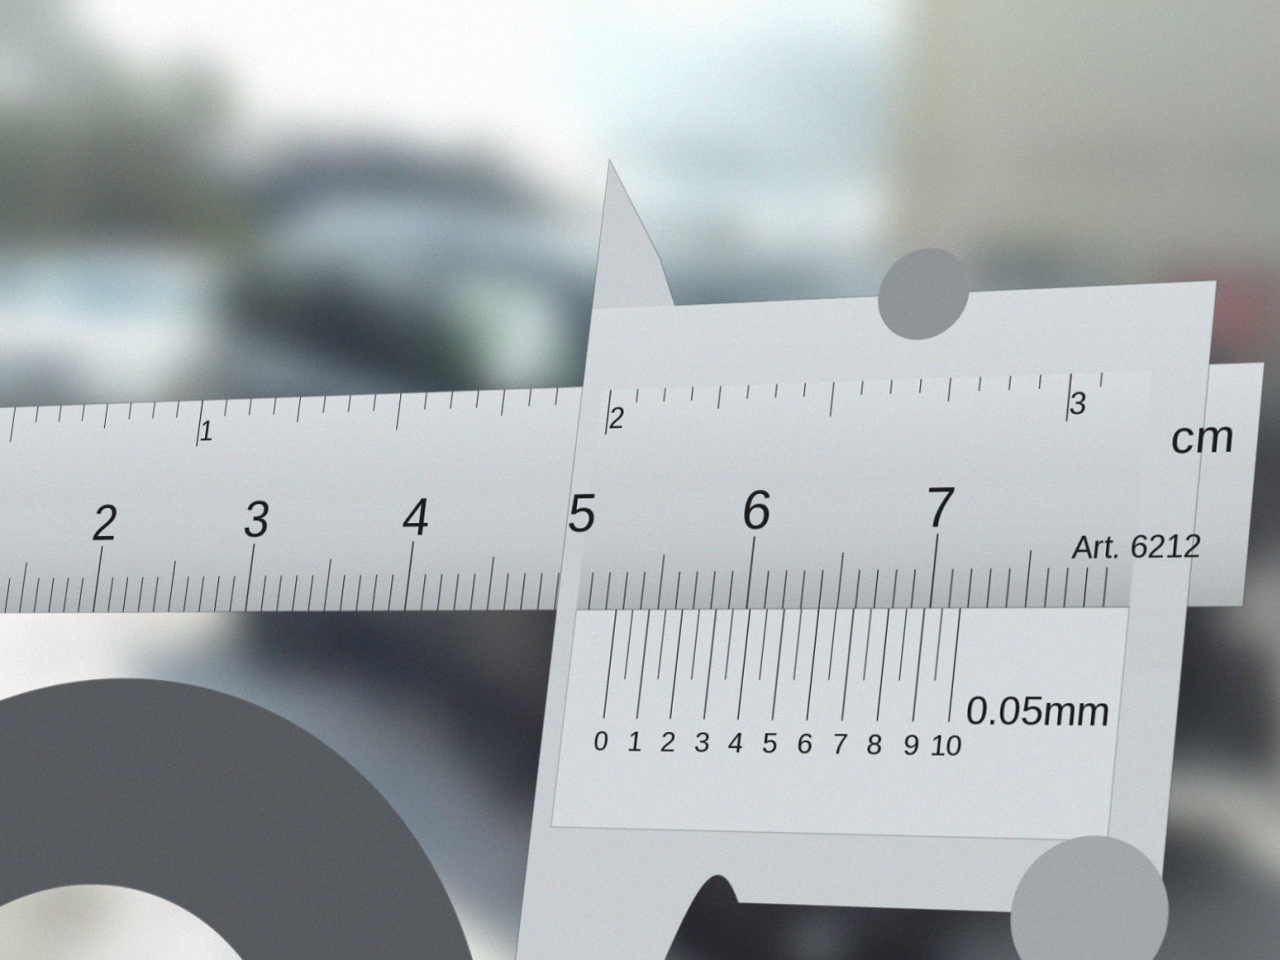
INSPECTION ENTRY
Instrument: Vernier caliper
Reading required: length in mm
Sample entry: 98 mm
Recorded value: 52.6 mm
